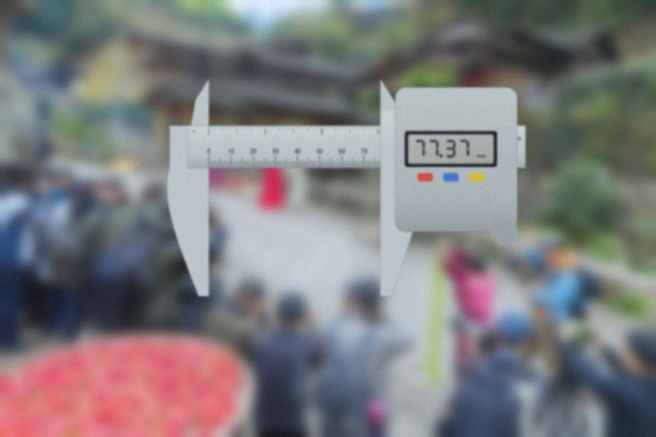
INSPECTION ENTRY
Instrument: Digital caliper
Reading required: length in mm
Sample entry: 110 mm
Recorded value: 77.37 mm
